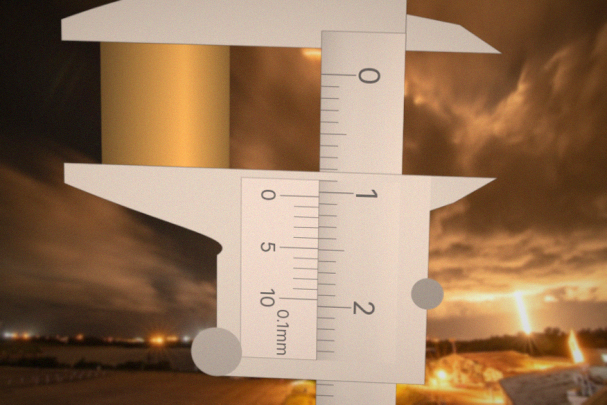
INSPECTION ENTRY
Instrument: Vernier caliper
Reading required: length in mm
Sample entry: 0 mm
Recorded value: 10.4 mm
